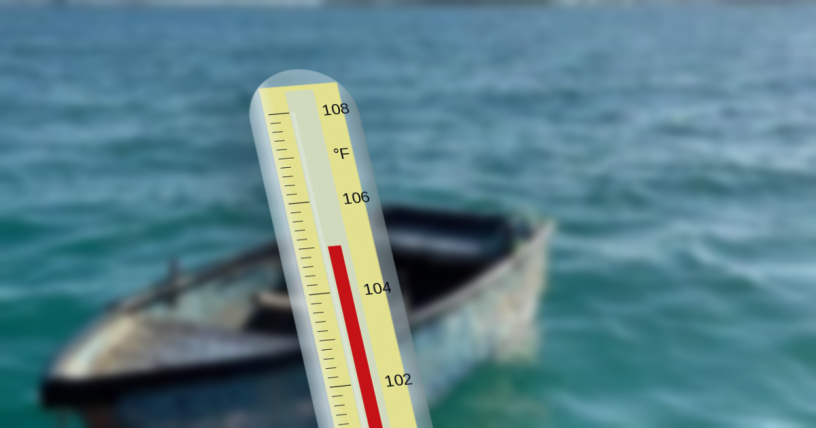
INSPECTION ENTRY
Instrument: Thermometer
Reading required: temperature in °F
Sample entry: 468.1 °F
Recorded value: 105 °F
